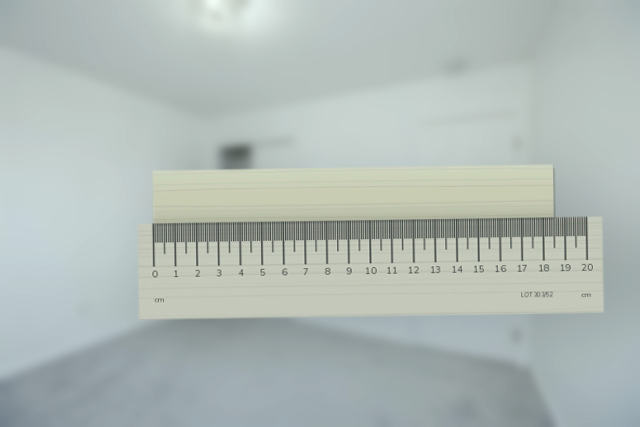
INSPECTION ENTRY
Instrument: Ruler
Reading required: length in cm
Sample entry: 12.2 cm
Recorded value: 18.5 cm
